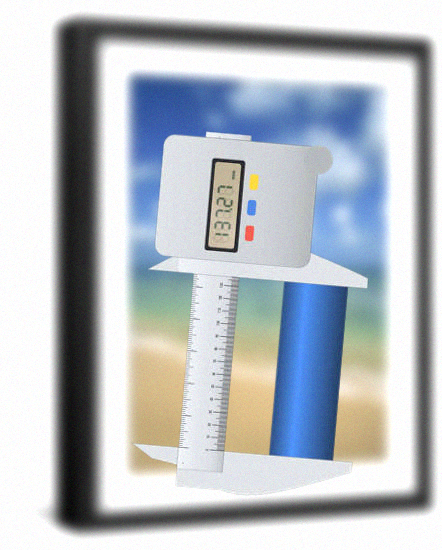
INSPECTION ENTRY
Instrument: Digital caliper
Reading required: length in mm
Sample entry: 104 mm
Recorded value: 137.27 mm
